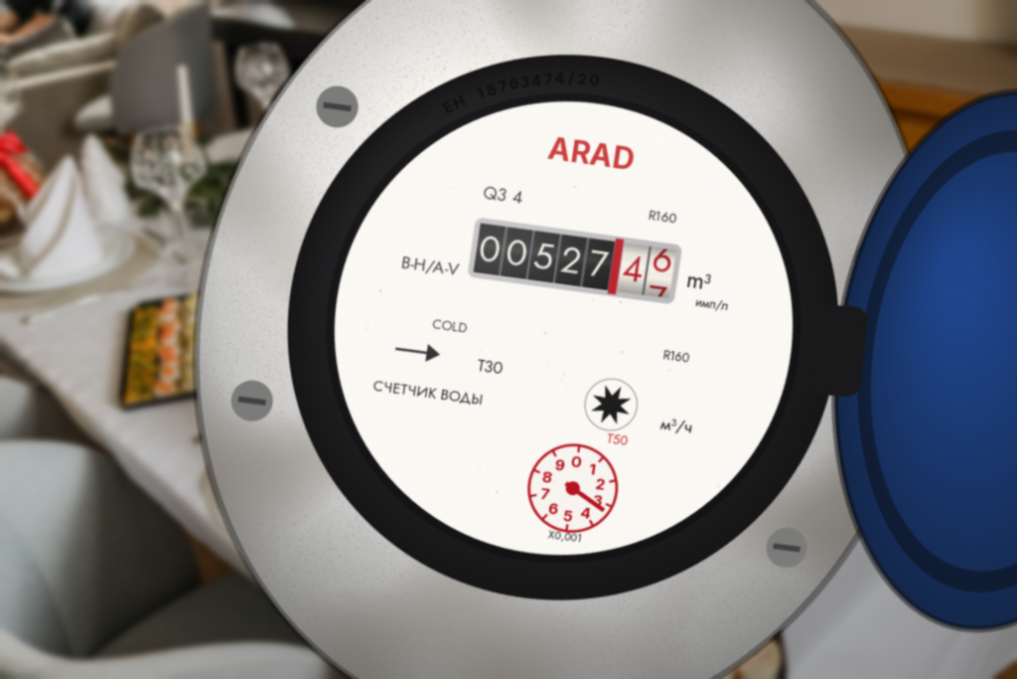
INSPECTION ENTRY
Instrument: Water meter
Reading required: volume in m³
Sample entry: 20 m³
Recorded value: 527.463 m³
